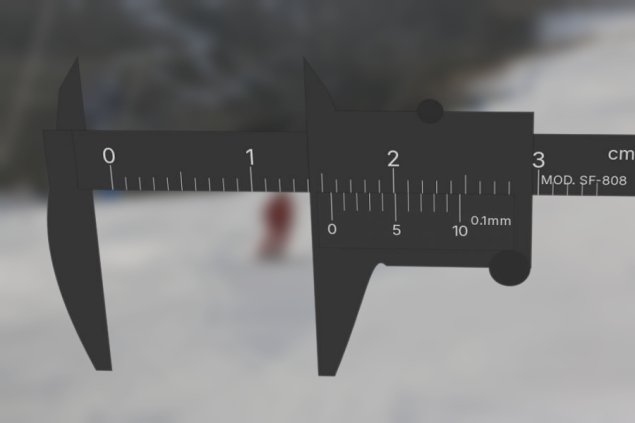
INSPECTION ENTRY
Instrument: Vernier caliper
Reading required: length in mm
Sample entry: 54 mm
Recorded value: 15.6 mm
